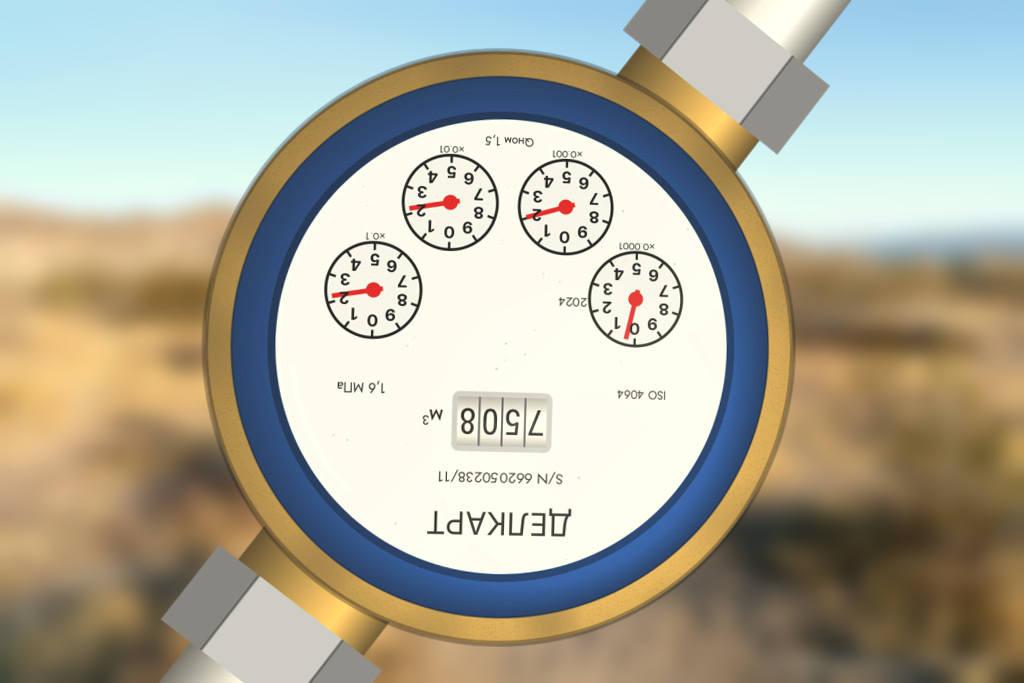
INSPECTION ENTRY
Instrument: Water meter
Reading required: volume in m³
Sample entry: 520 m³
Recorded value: 7508.2220 m³
